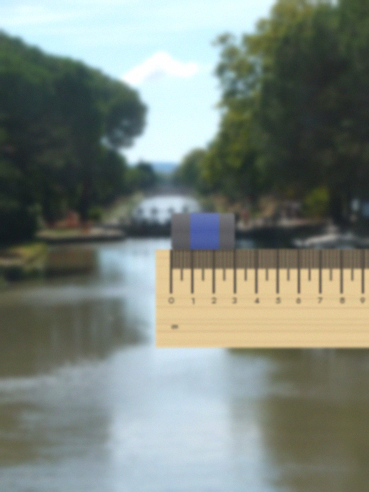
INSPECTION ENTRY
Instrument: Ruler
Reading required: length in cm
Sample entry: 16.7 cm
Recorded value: 3 cm
